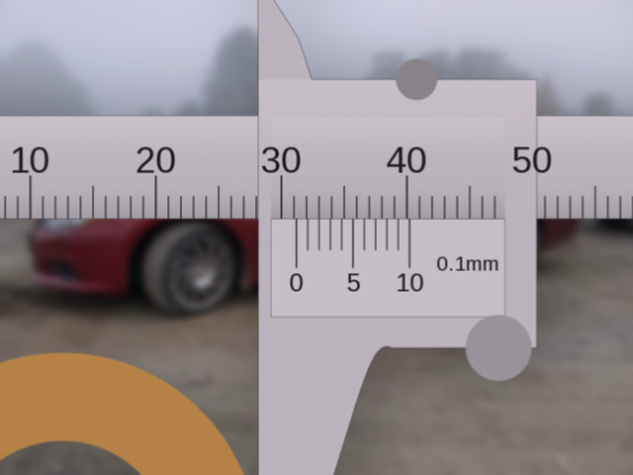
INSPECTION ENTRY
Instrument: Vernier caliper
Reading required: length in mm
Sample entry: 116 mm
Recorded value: 31.2 mm
